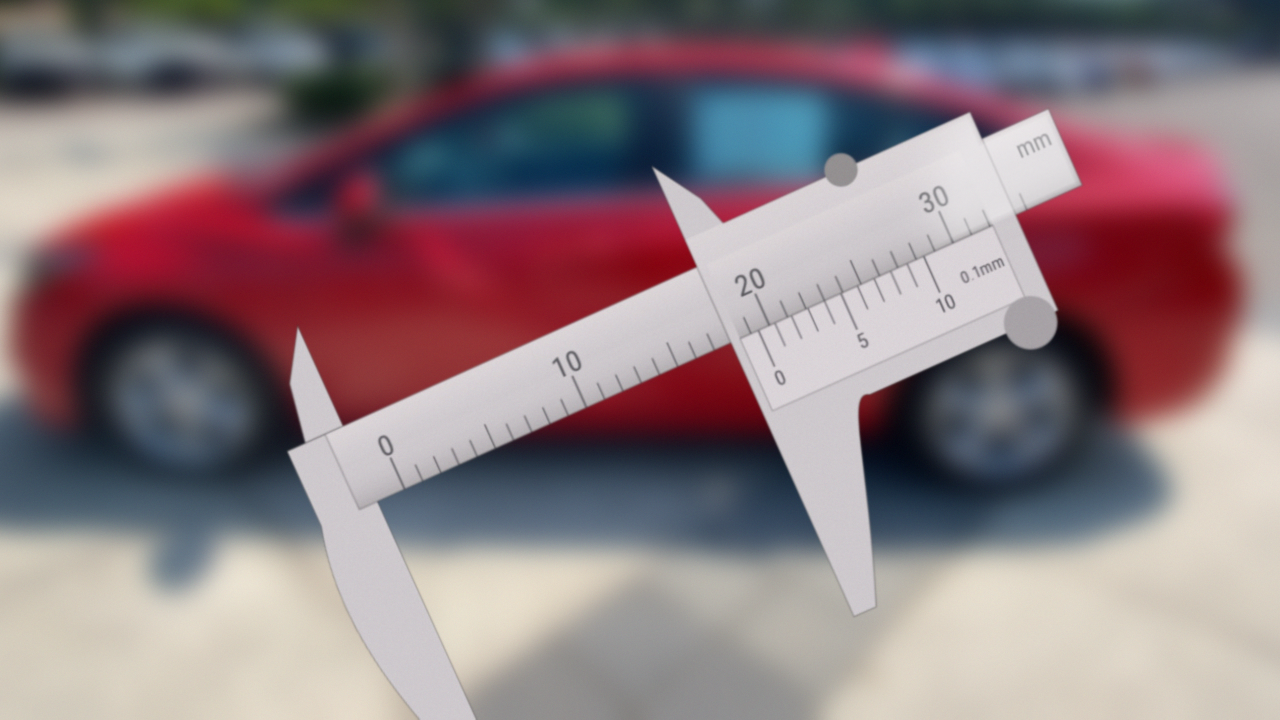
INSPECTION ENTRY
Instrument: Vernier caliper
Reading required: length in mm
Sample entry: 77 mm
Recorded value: 19.4 mm
